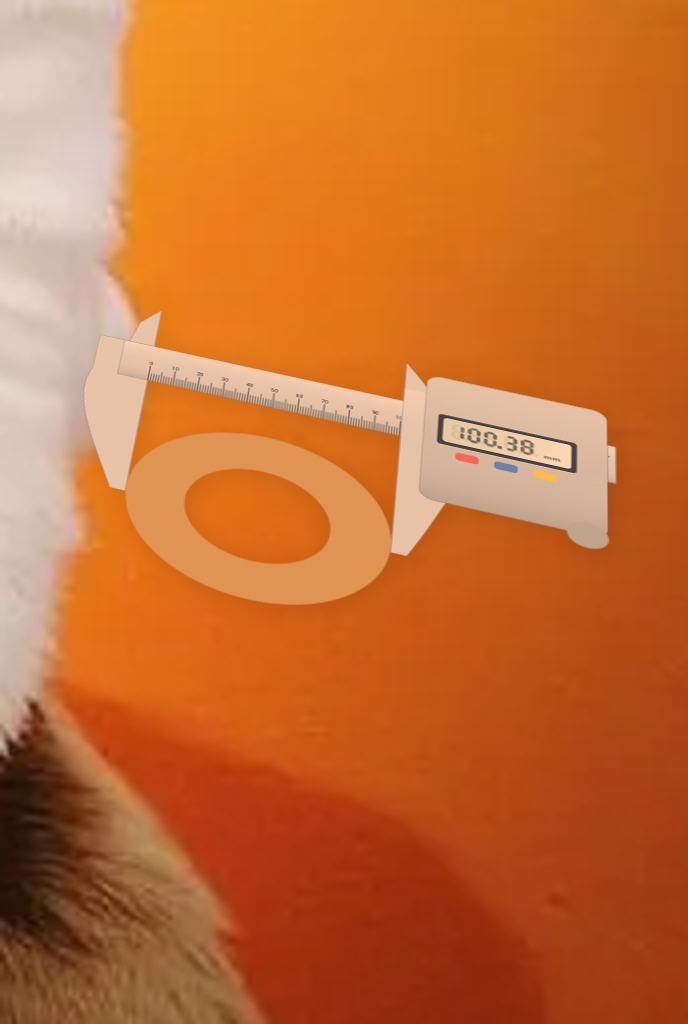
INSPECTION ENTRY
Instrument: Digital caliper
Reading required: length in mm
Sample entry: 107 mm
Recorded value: 100.38 mm
